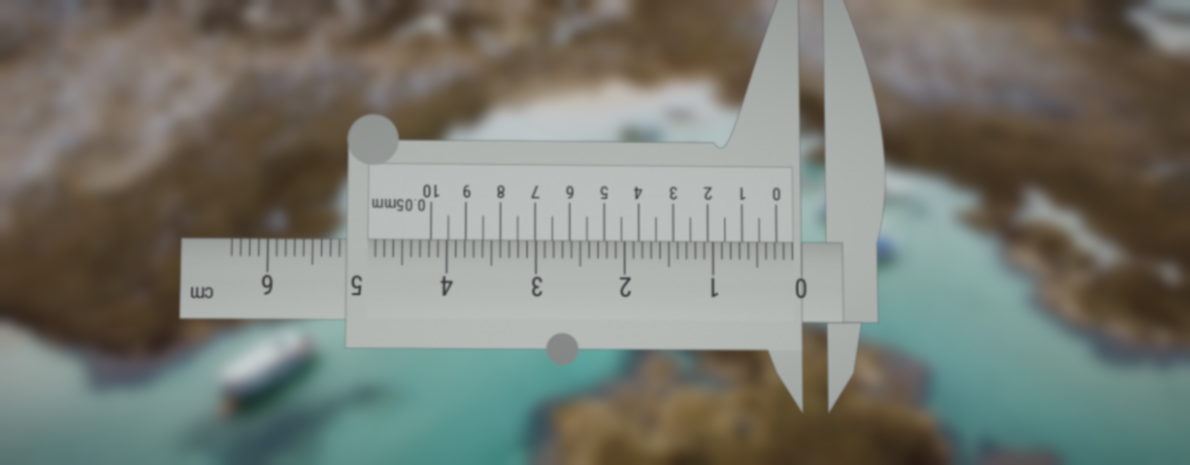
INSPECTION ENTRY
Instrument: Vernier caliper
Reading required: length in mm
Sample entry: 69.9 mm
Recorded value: 2.8 mm
